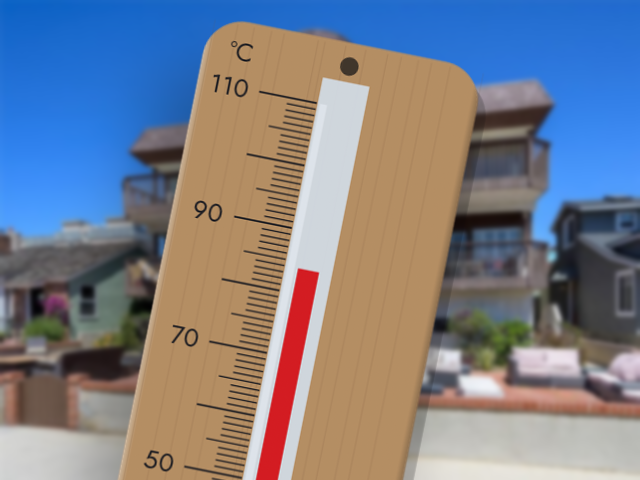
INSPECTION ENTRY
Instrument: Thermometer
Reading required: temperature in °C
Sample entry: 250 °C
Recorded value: 84 °C
